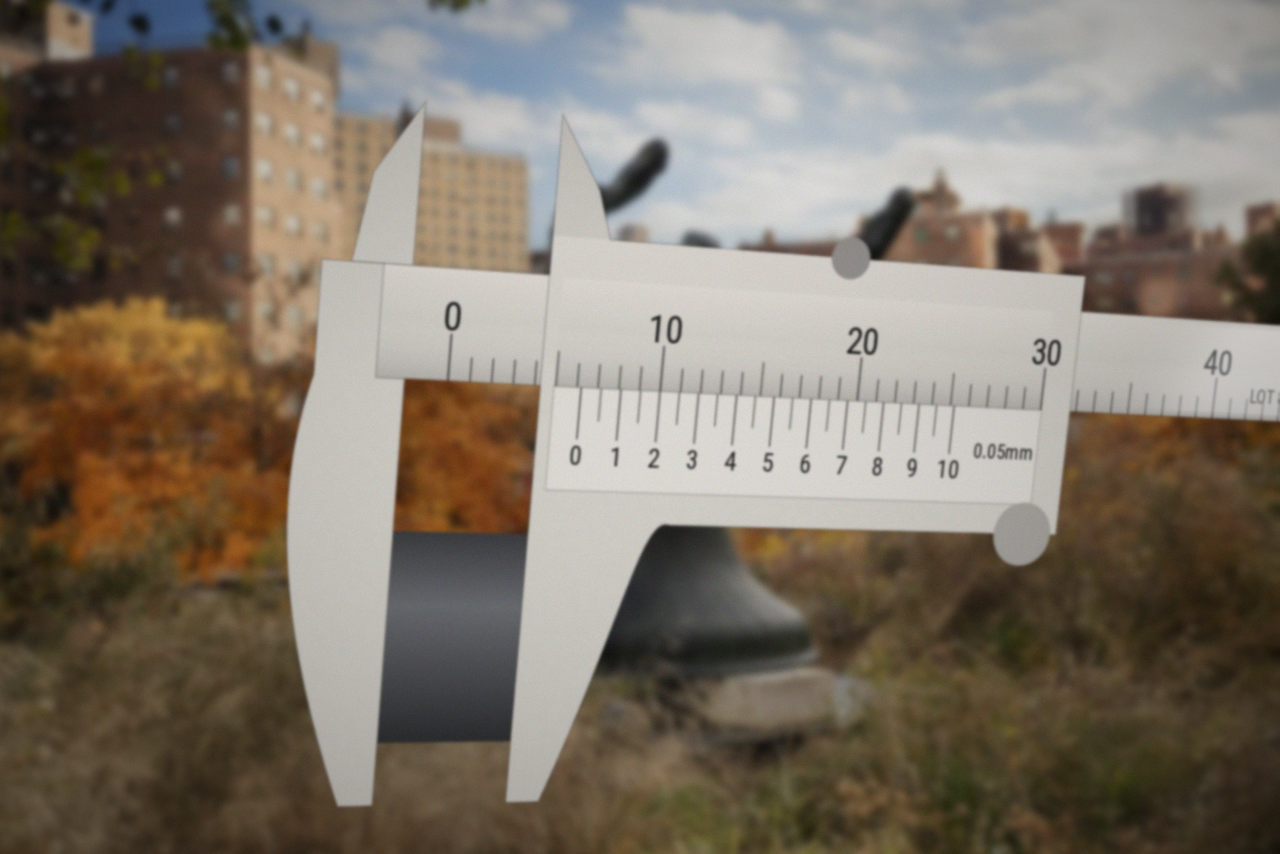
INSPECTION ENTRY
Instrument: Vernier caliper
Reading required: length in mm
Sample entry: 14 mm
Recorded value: 6.2 mm
